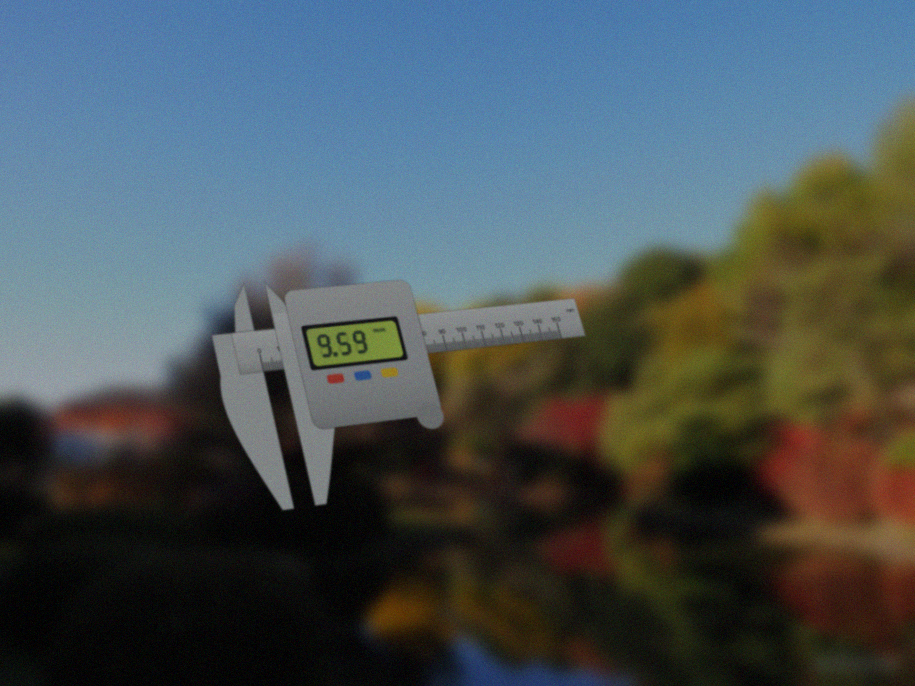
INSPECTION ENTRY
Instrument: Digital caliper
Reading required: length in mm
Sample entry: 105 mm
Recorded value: 9.59 mm
